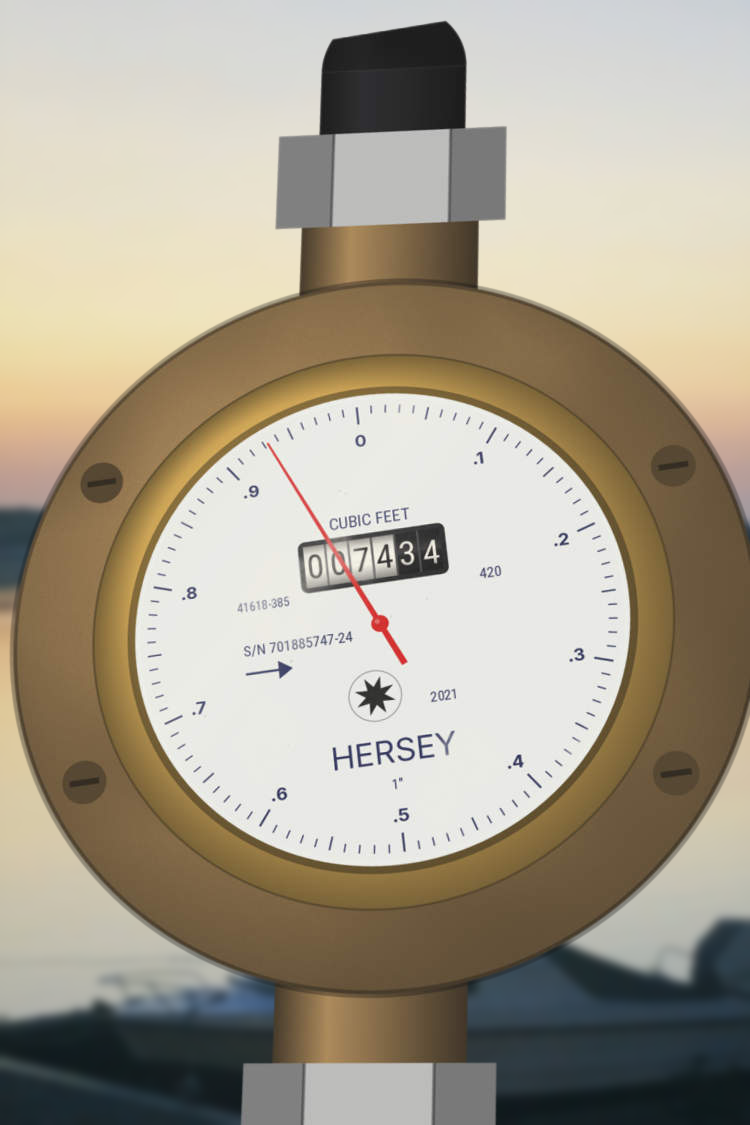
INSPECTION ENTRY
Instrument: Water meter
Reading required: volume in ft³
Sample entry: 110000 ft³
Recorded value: 7433.93 ft³
